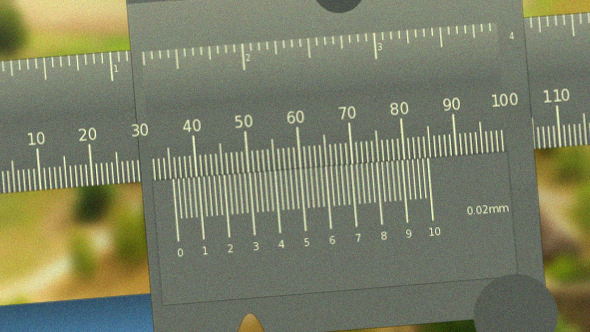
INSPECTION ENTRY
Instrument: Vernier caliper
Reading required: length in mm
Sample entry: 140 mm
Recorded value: 35.5 mm
